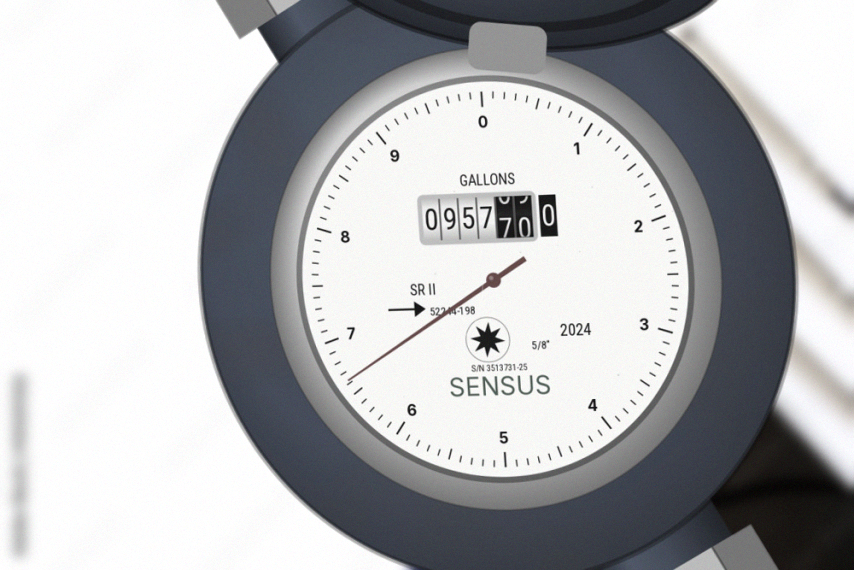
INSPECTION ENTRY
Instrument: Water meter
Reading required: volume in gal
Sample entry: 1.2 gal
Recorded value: 957696.6 gal
